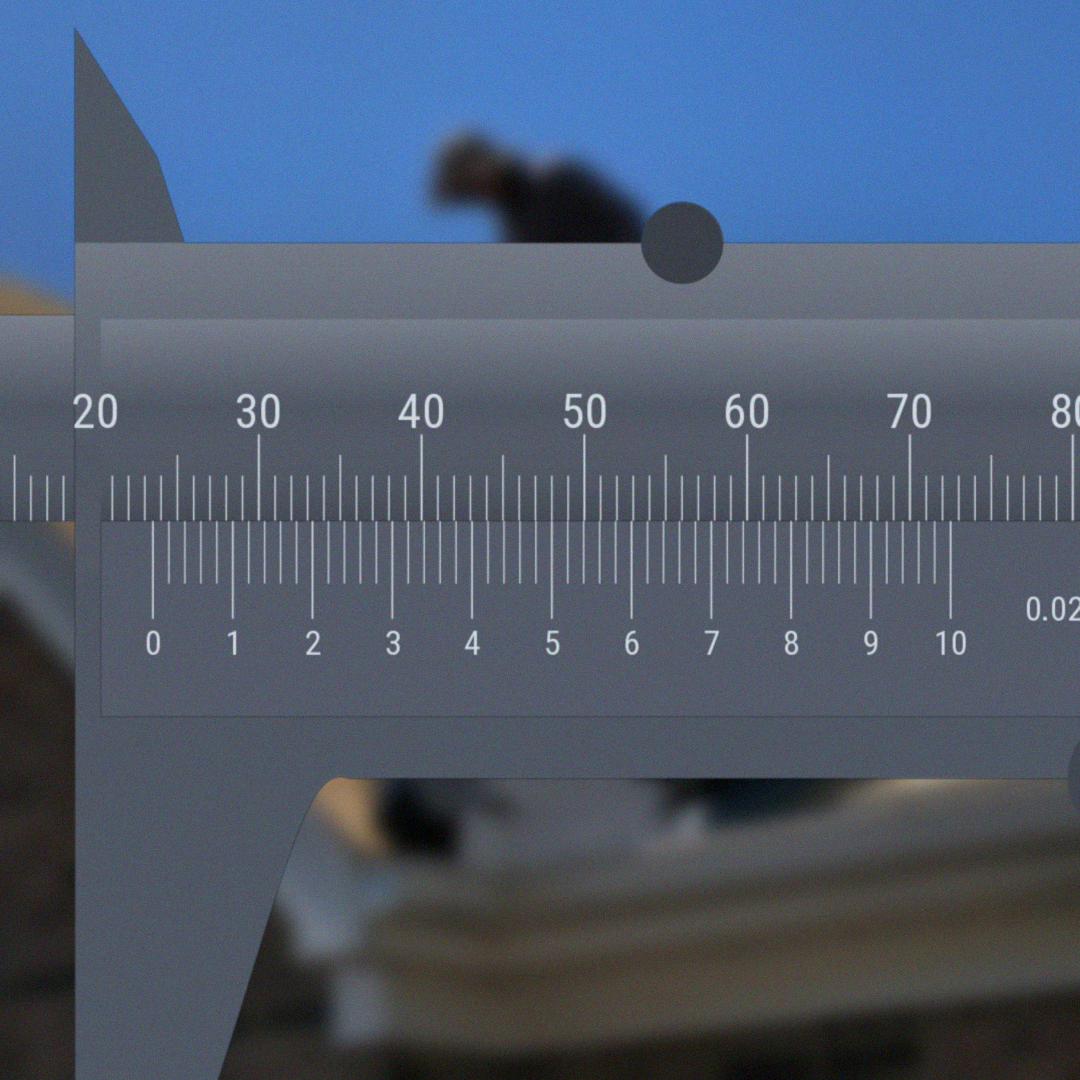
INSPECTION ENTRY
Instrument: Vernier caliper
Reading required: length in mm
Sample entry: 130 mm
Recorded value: 23.5 mm
